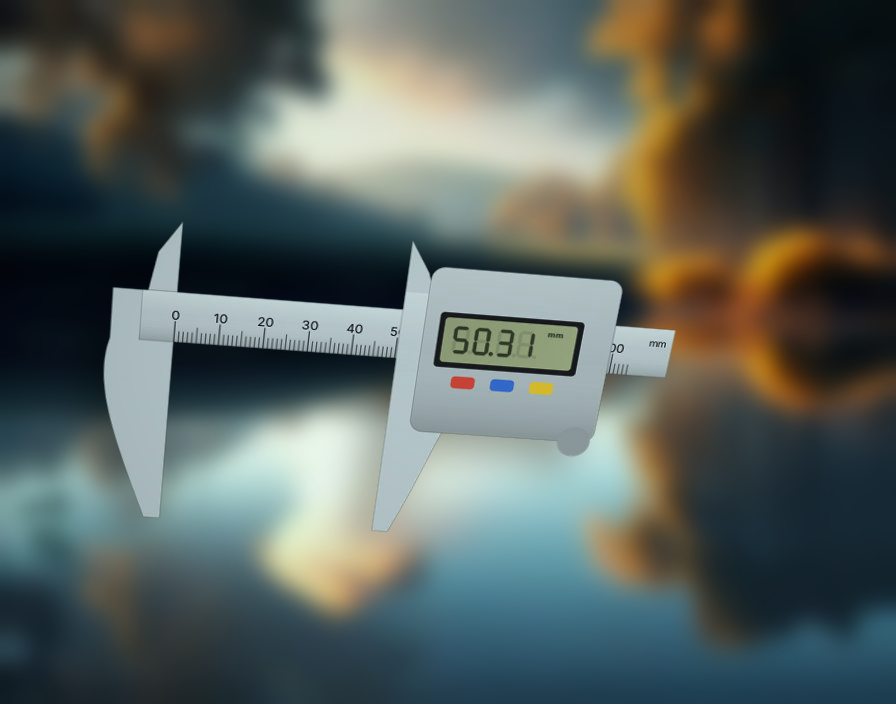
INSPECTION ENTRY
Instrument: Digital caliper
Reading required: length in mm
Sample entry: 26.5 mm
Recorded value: 50.31 mm
